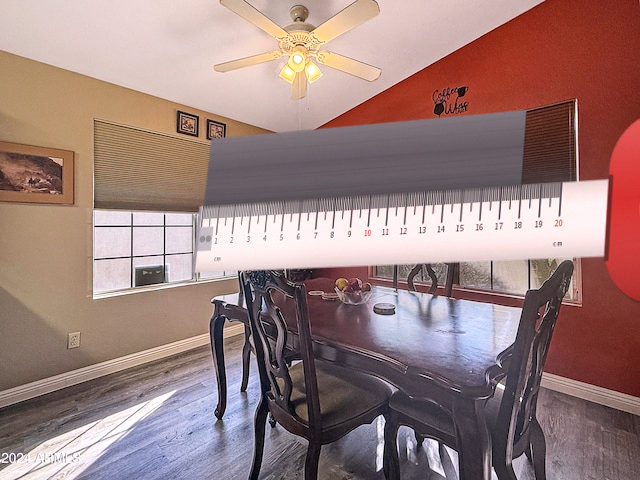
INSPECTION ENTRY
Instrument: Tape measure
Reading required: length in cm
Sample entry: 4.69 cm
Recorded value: 18 cm
